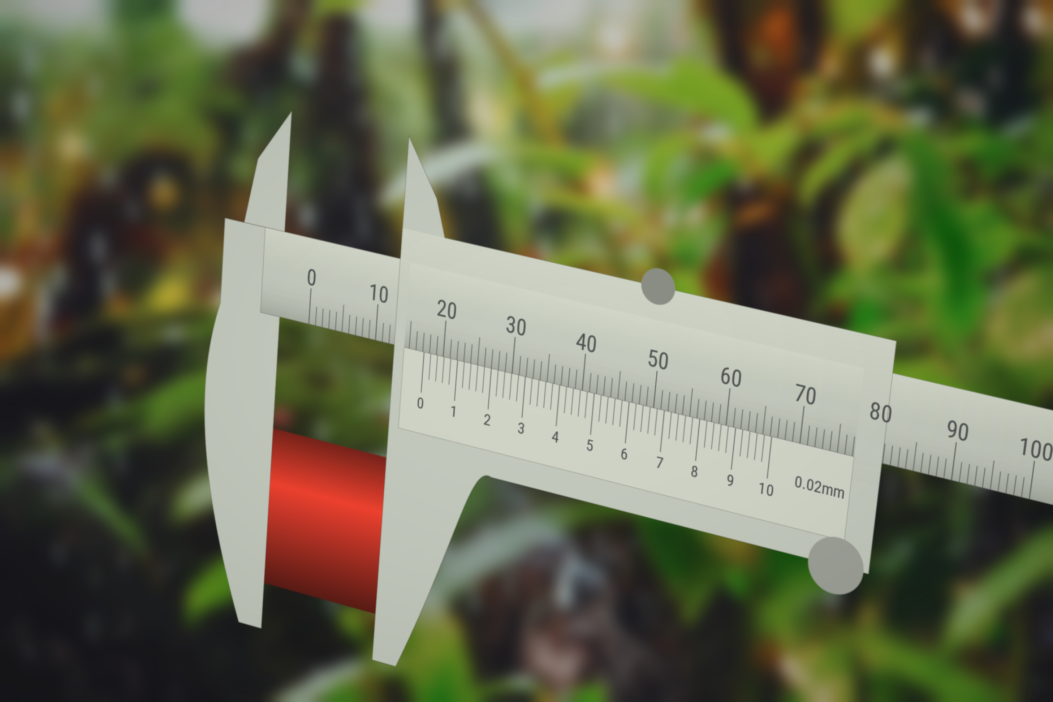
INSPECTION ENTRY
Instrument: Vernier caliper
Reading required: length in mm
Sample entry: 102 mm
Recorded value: 17.2 mm
